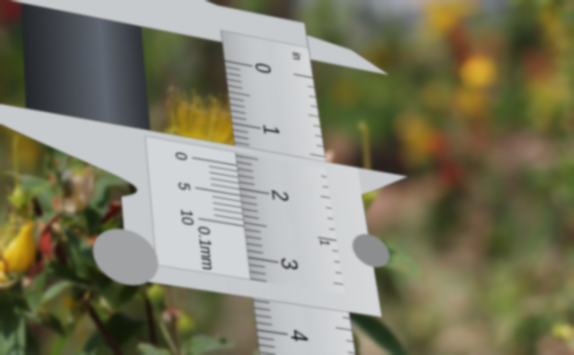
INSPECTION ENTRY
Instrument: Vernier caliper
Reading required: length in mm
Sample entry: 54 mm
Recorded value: 16.5 mm
